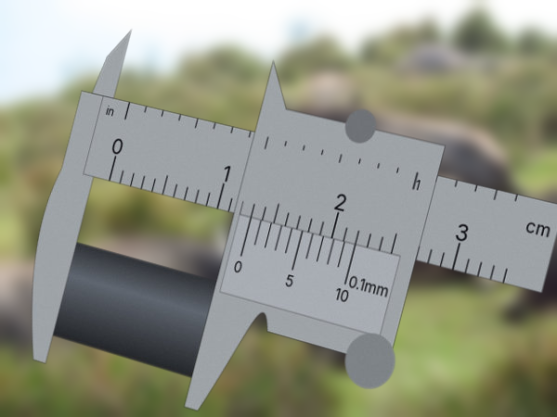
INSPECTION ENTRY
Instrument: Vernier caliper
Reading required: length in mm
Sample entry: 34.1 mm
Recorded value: 13.0 mm
